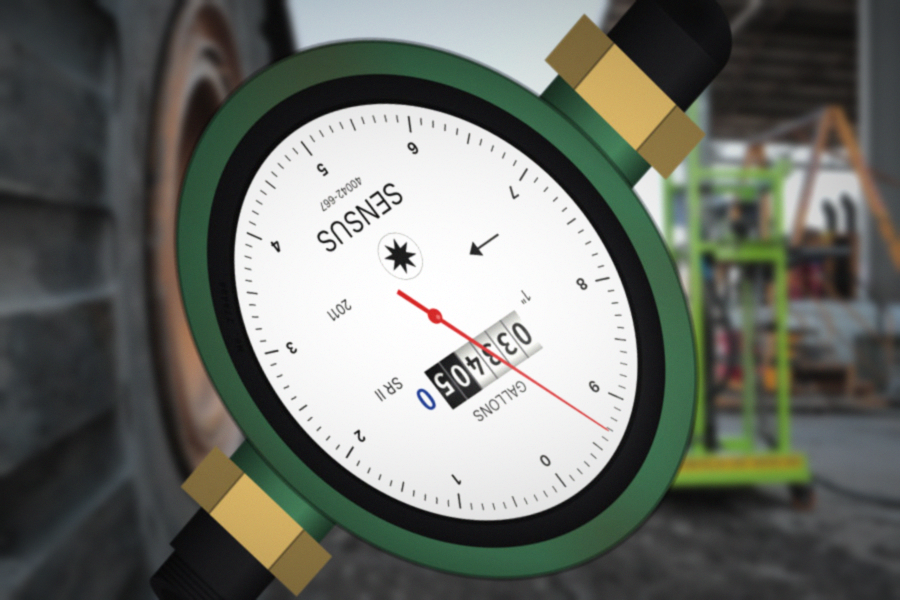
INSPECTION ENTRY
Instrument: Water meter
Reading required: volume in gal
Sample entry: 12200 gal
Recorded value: 334049.3 gal
